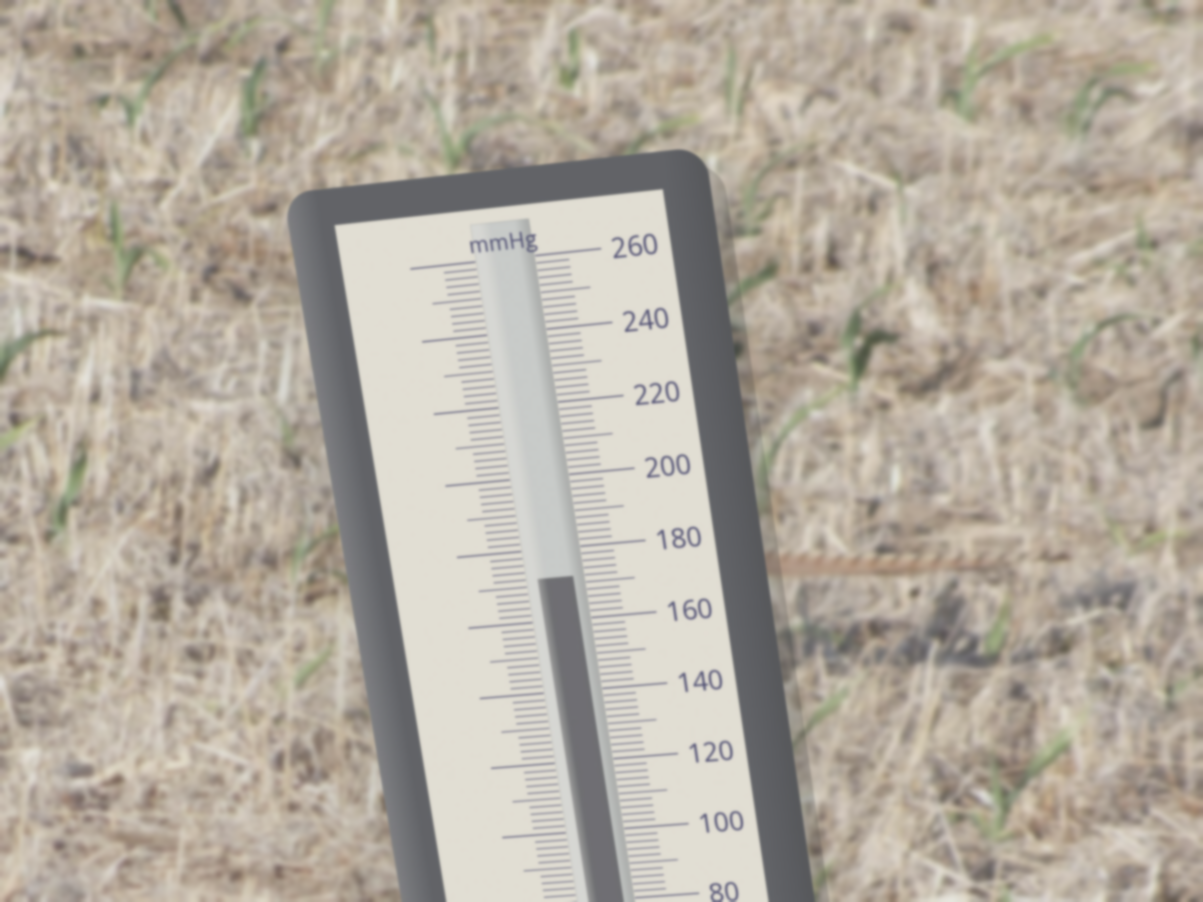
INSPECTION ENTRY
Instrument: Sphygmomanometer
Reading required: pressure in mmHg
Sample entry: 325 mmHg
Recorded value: 172 mmHg
